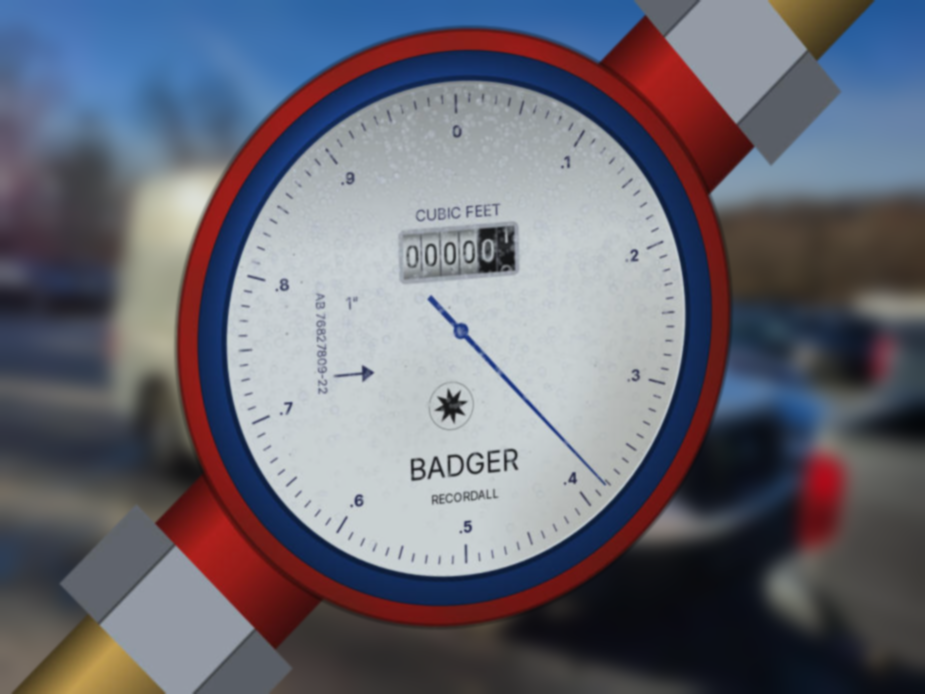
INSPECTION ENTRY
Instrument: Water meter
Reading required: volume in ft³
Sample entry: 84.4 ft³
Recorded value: 1.38 ft³
